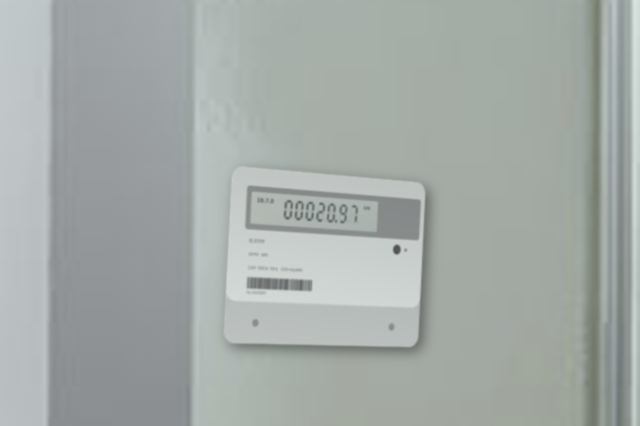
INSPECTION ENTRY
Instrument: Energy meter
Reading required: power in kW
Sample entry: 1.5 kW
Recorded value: 20.97 kW
